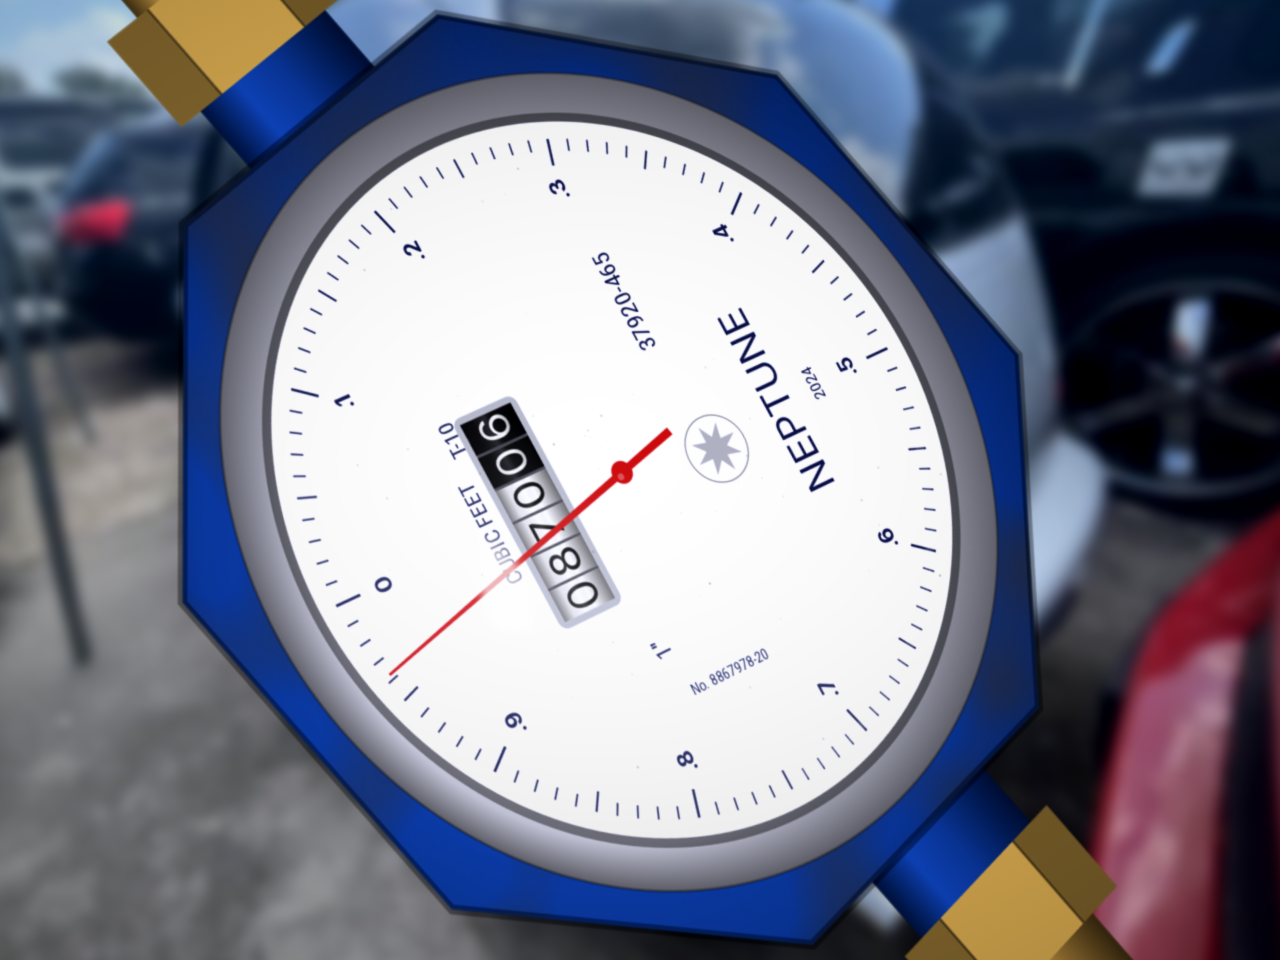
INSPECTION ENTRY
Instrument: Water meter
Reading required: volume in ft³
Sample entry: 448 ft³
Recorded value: 87005.96 ft³
